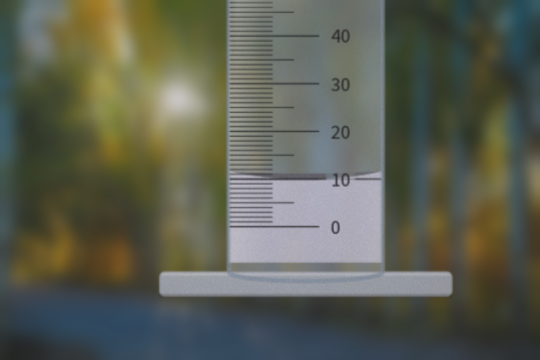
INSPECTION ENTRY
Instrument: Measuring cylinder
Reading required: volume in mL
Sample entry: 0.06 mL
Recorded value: 10 mL
